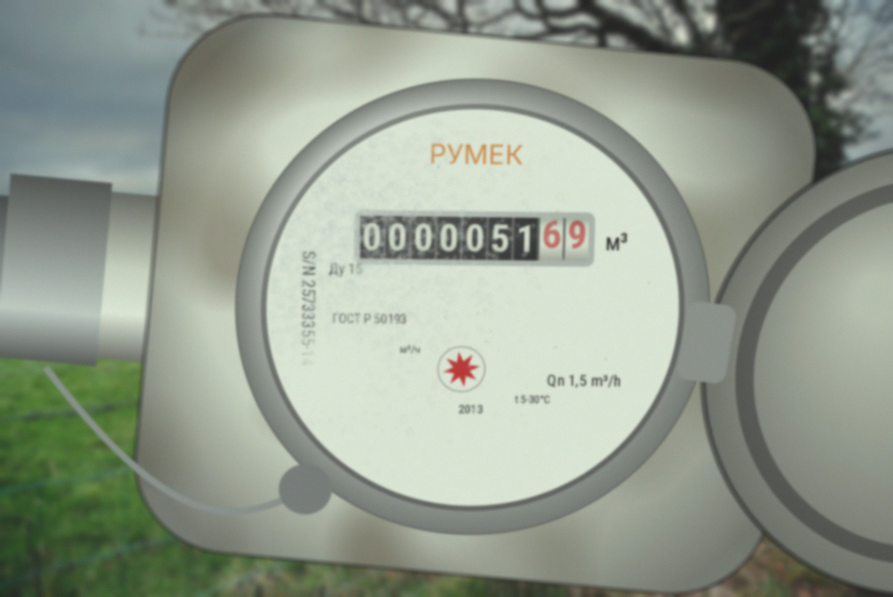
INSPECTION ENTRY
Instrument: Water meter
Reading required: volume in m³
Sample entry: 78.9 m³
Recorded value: 51.69 m³
